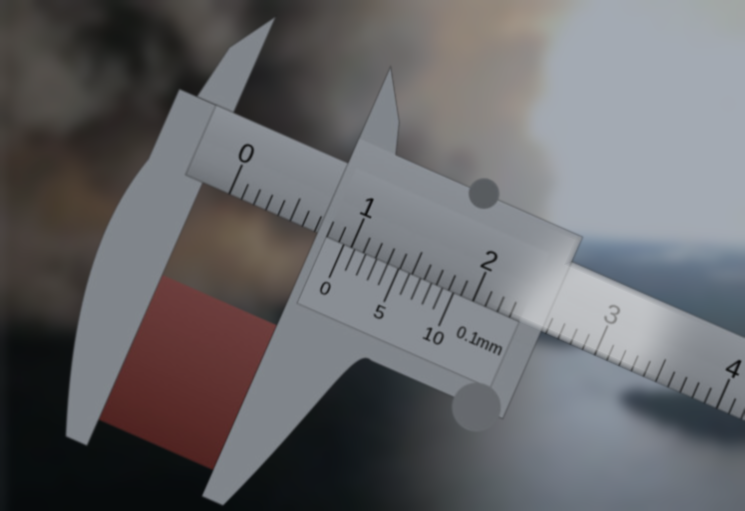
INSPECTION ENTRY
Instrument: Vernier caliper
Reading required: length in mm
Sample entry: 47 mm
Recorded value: 9.4 mm
